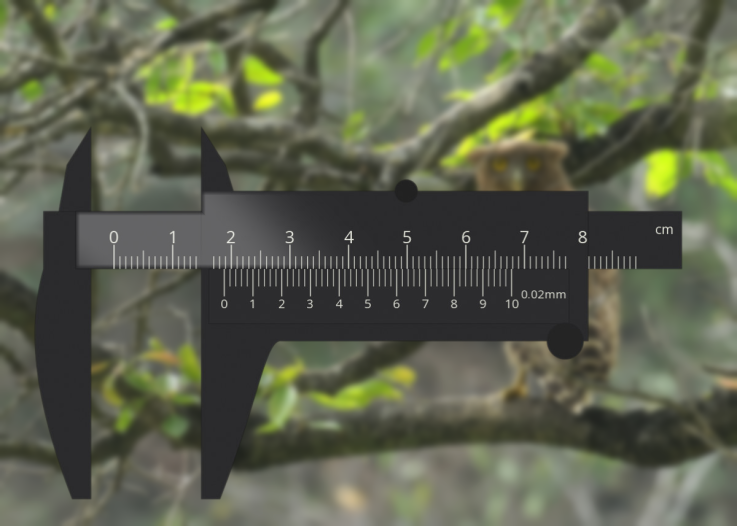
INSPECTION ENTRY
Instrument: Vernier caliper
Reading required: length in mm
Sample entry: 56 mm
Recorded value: 18.8 mm
